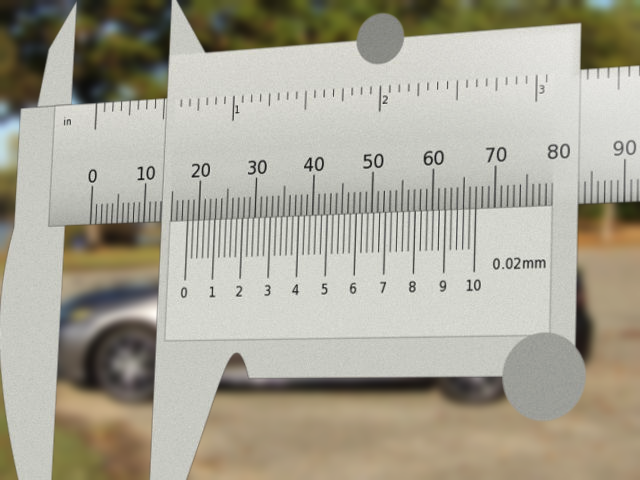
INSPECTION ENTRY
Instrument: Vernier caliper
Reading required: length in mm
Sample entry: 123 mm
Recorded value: 18.0 mm
